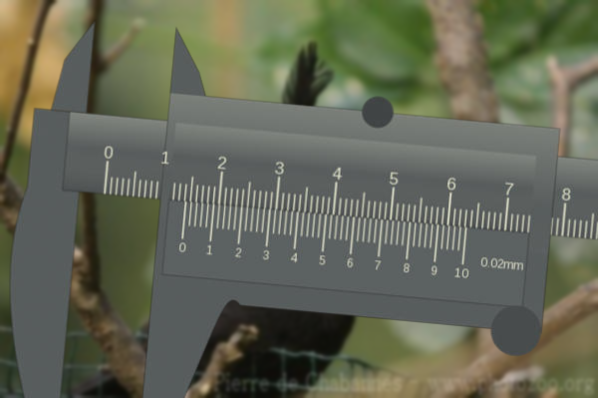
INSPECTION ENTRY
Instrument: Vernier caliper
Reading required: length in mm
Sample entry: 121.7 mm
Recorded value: 14.2 mm
